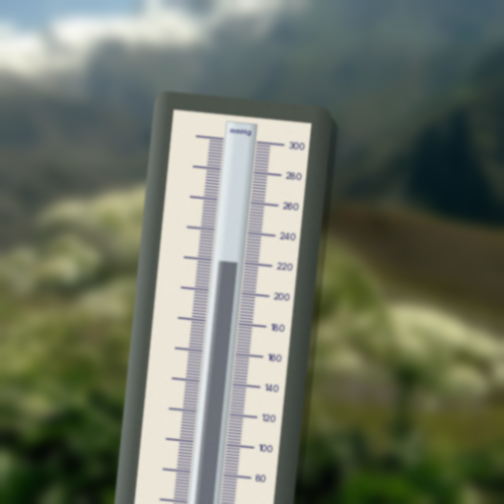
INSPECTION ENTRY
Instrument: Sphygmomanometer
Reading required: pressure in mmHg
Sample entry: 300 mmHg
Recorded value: 220 mmHg
